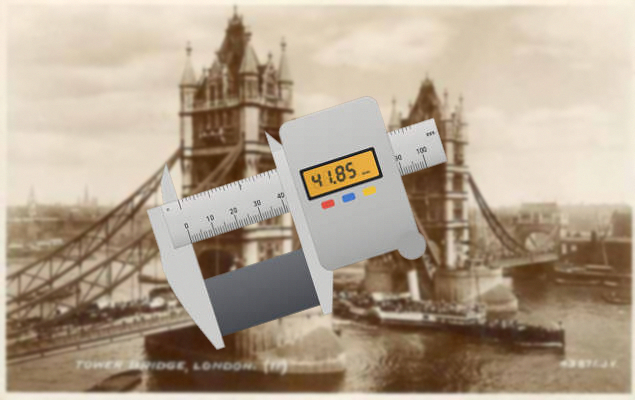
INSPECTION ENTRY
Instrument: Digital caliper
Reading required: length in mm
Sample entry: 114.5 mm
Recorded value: 41.85 mm
